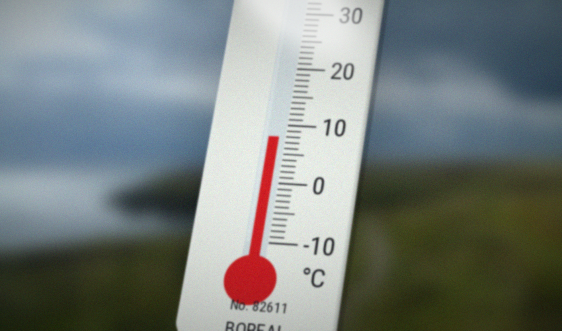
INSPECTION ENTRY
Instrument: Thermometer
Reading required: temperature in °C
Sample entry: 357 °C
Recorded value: 8 °C
